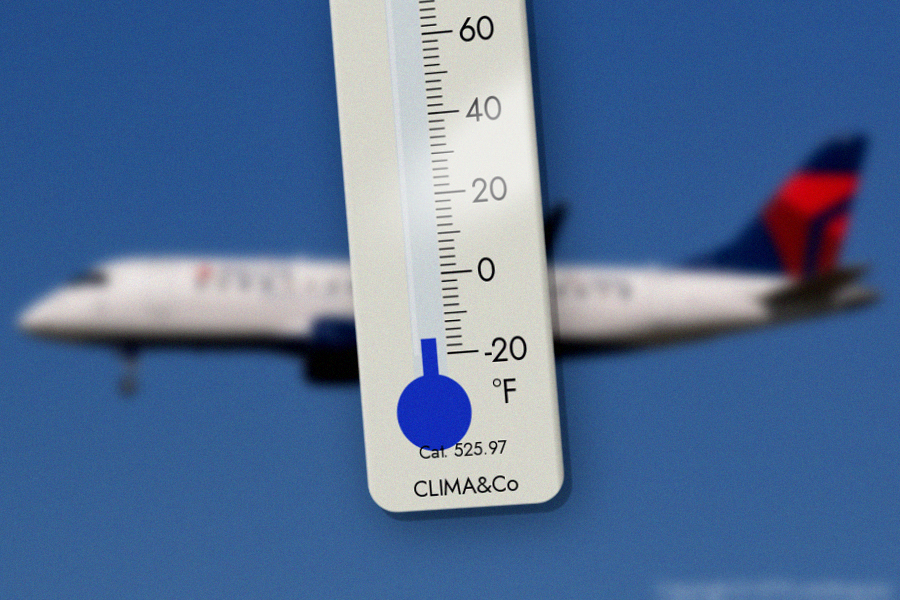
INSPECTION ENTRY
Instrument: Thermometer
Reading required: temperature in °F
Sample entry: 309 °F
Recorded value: -16 °F
